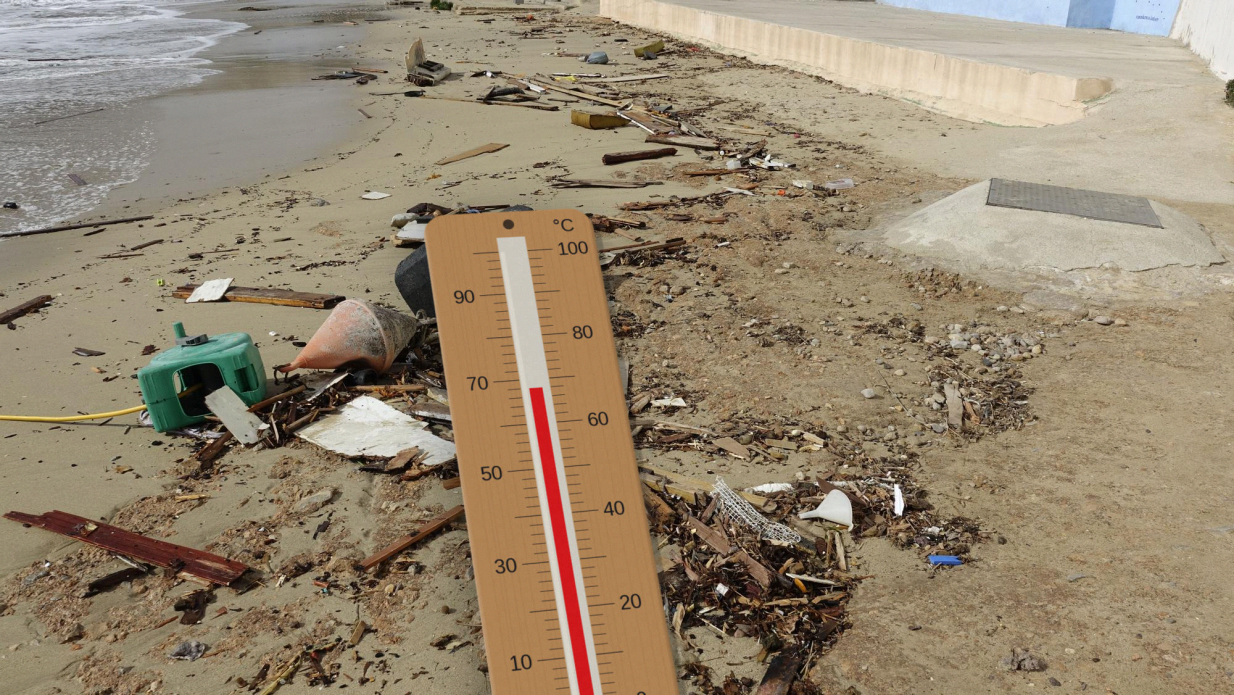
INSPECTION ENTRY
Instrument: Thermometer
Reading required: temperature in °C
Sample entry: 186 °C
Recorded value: 68 °C
